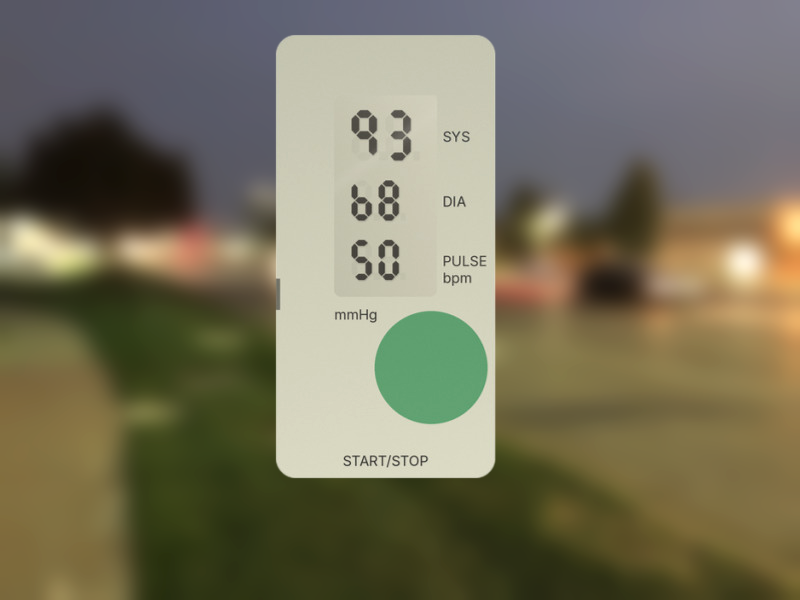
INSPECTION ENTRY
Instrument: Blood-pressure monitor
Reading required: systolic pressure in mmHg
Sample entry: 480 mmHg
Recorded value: 93 mmHg
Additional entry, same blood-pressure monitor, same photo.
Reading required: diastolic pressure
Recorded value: 68 mmHg
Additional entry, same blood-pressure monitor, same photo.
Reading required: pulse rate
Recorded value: 50 bpm
